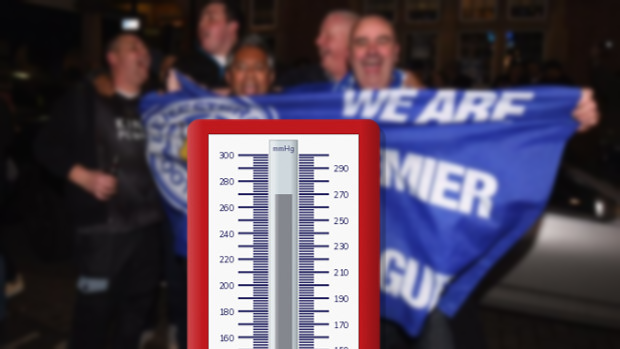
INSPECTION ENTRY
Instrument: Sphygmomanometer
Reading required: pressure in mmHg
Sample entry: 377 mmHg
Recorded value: 270 mmHg
